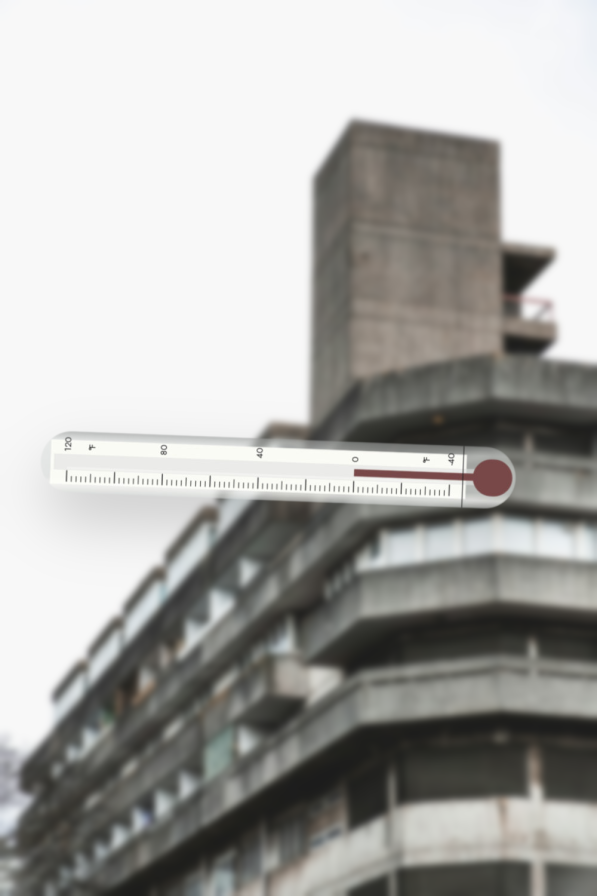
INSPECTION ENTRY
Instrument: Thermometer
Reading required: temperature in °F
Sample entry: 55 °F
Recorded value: 0 °F
